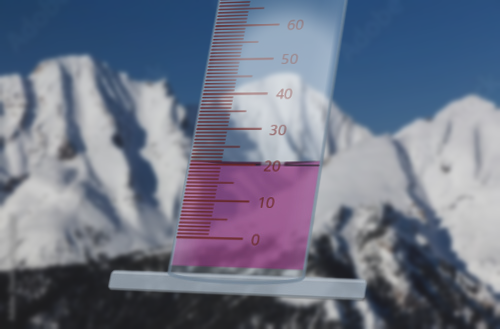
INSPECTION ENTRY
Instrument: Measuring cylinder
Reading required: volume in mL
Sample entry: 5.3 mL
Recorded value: 20 mL
